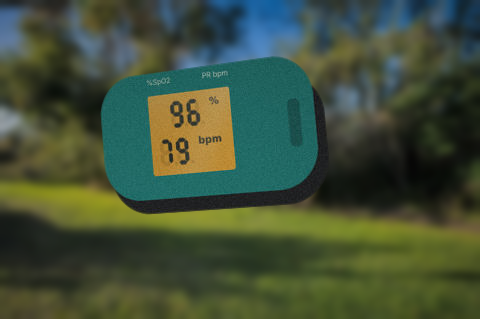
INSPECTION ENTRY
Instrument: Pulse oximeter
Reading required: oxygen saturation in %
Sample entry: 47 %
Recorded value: 96 %
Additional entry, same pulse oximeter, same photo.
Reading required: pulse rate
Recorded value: 79 bpm
